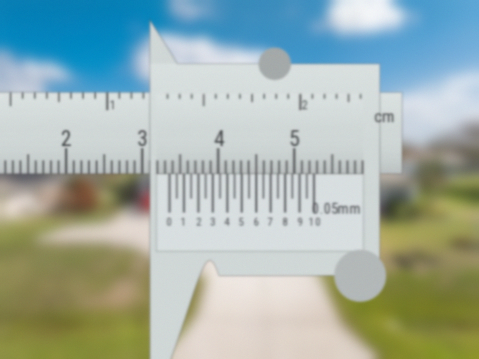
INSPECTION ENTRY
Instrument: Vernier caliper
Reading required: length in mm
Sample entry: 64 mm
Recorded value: 33.6 mm
